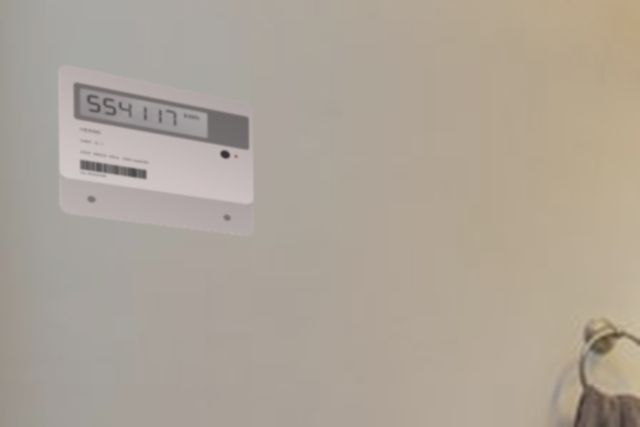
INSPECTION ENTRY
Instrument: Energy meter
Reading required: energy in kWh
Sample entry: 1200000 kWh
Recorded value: 554117 kWh
